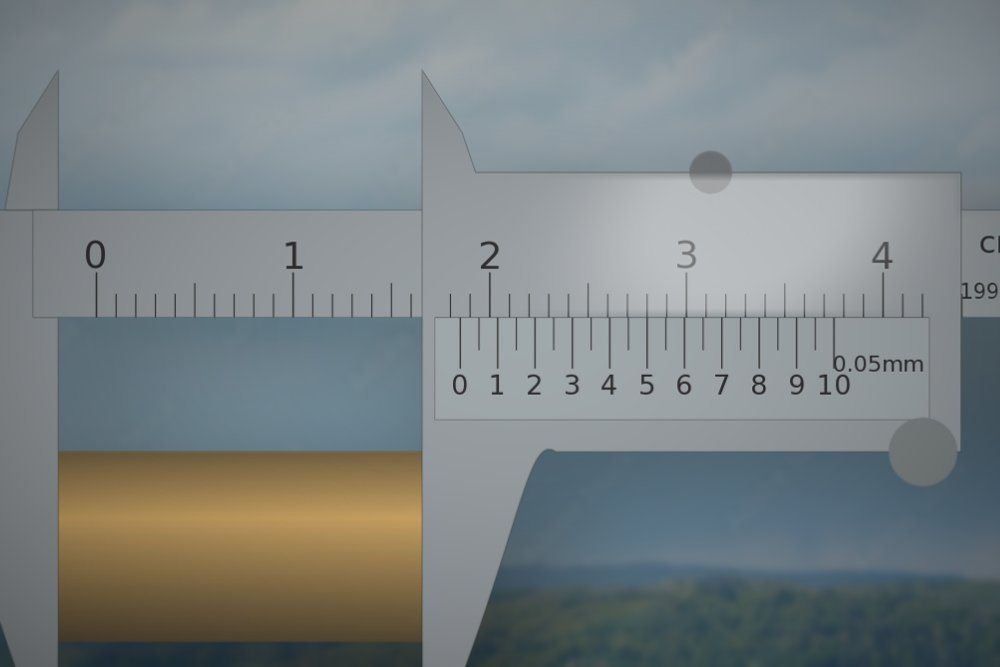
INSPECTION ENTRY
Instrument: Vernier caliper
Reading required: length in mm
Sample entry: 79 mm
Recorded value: 18.5 mm
